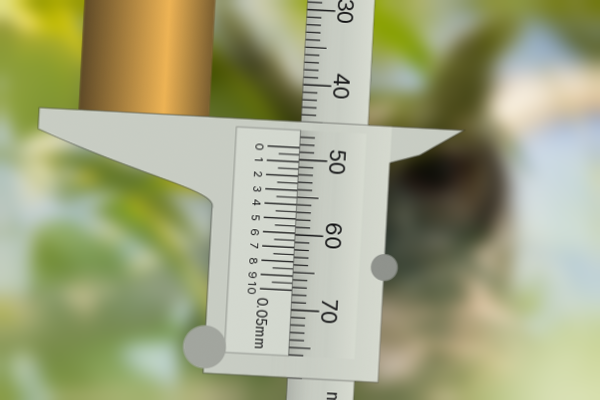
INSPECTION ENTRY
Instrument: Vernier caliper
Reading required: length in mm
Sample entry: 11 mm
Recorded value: 48.4 mm
